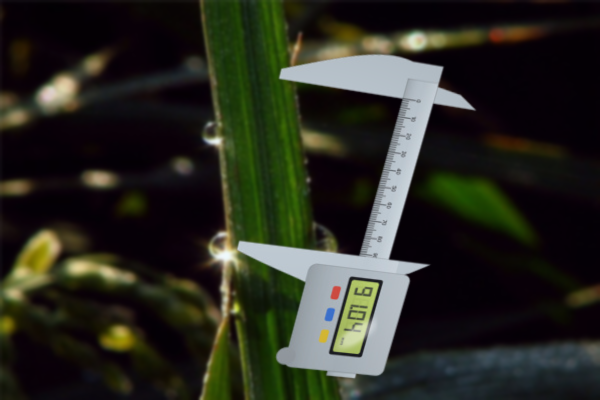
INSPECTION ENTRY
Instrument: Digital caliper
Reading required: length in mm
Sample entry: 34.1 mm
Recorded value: 91.04 mm
